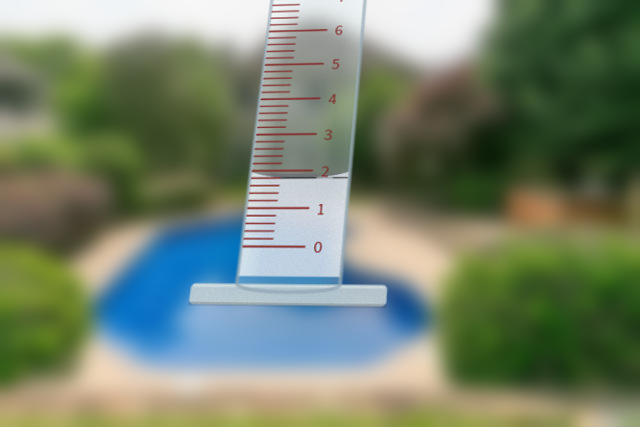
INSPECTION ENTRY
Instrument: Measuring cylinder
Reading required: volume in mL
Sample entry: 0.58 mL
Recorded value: 1.8 mL
